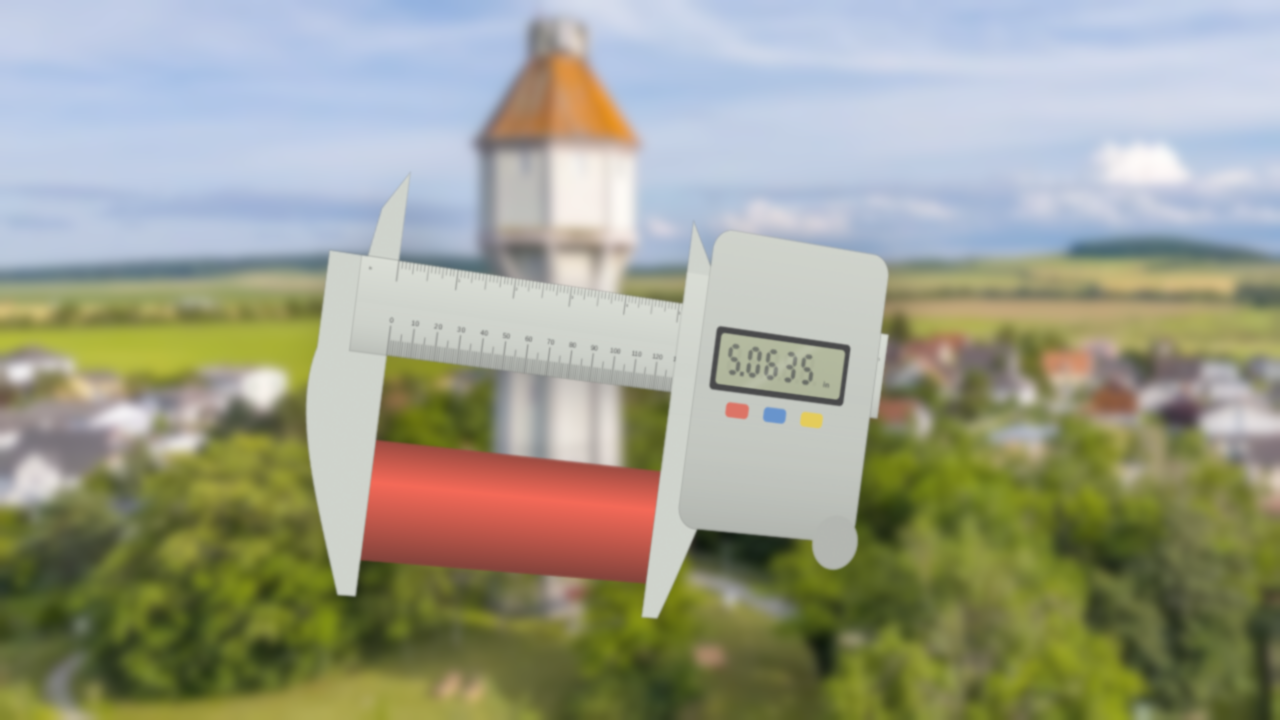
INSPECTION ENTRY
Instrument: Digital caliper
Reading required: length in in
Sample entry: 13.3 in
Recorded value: 5.0635 in
